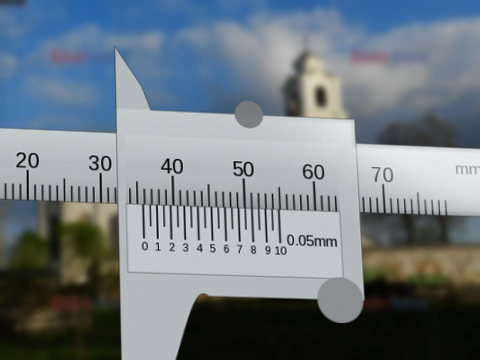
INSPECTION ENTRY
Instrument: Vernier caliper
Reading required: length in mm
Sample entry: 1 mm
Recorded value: 35.8 mm
